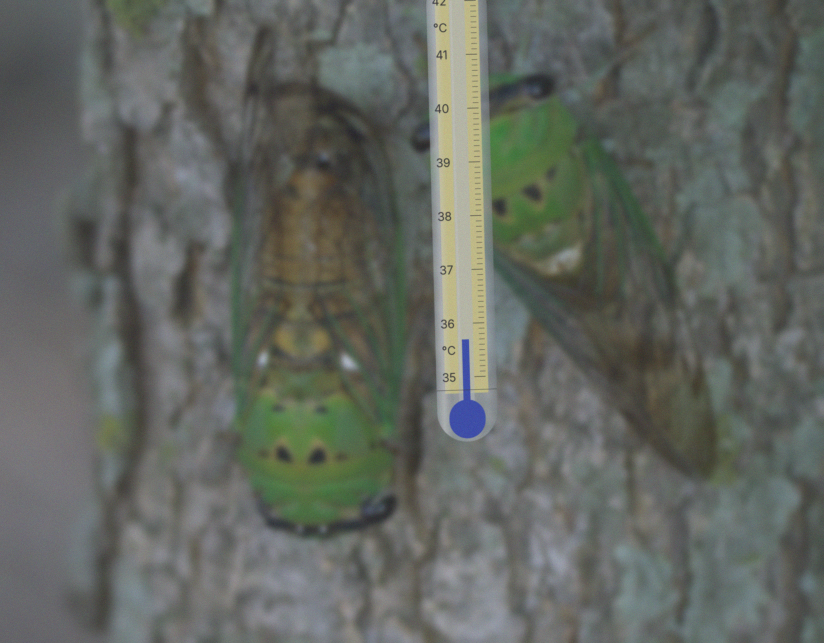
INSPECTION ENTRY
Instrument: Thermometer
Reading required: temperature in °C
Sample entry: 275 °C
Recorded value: 35.7 °C
